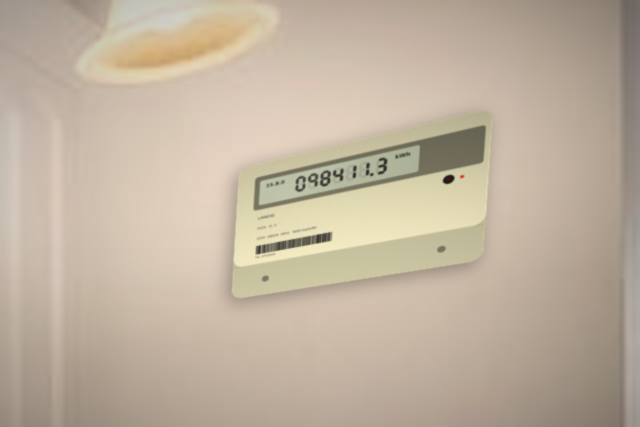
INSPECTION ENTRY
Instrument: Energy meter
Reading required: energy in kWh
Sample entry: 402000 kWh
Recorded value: 98411.3 kWh
